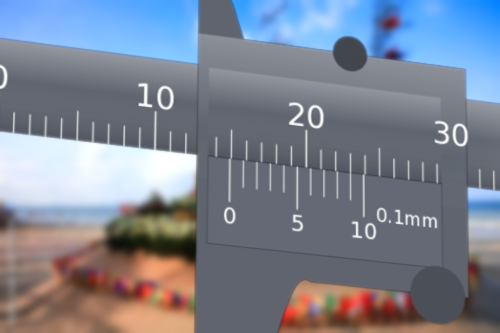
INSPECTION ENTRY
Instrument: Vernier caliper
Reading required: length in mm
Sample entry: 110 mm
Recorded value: 14.9 mm
